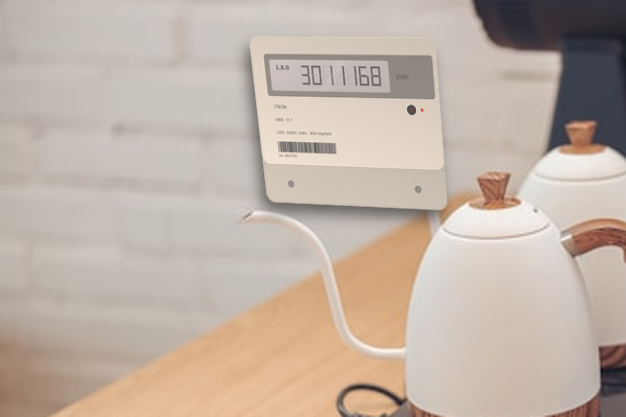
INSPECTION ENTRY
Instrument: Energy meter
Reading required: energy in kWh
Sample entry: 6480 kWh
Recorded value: 3011168 kWh
